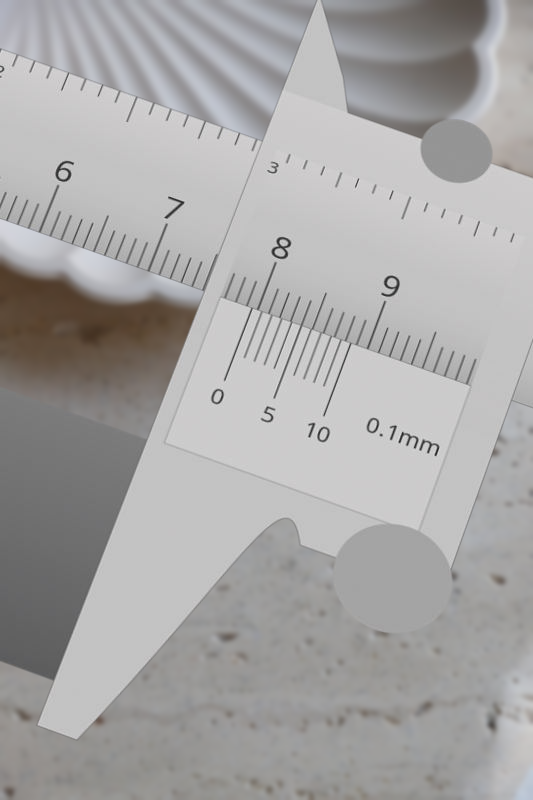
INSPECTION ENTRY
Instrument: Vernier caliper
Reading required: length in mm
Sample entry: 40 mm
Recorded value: 79.5 mm
